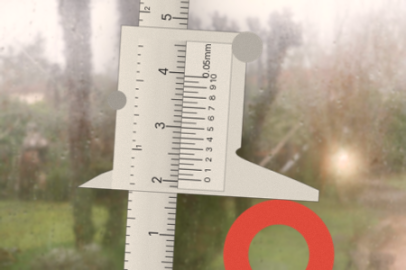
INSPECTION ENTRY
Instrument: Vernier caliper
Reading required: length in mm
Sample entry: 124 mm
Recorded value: 20.4 mm
